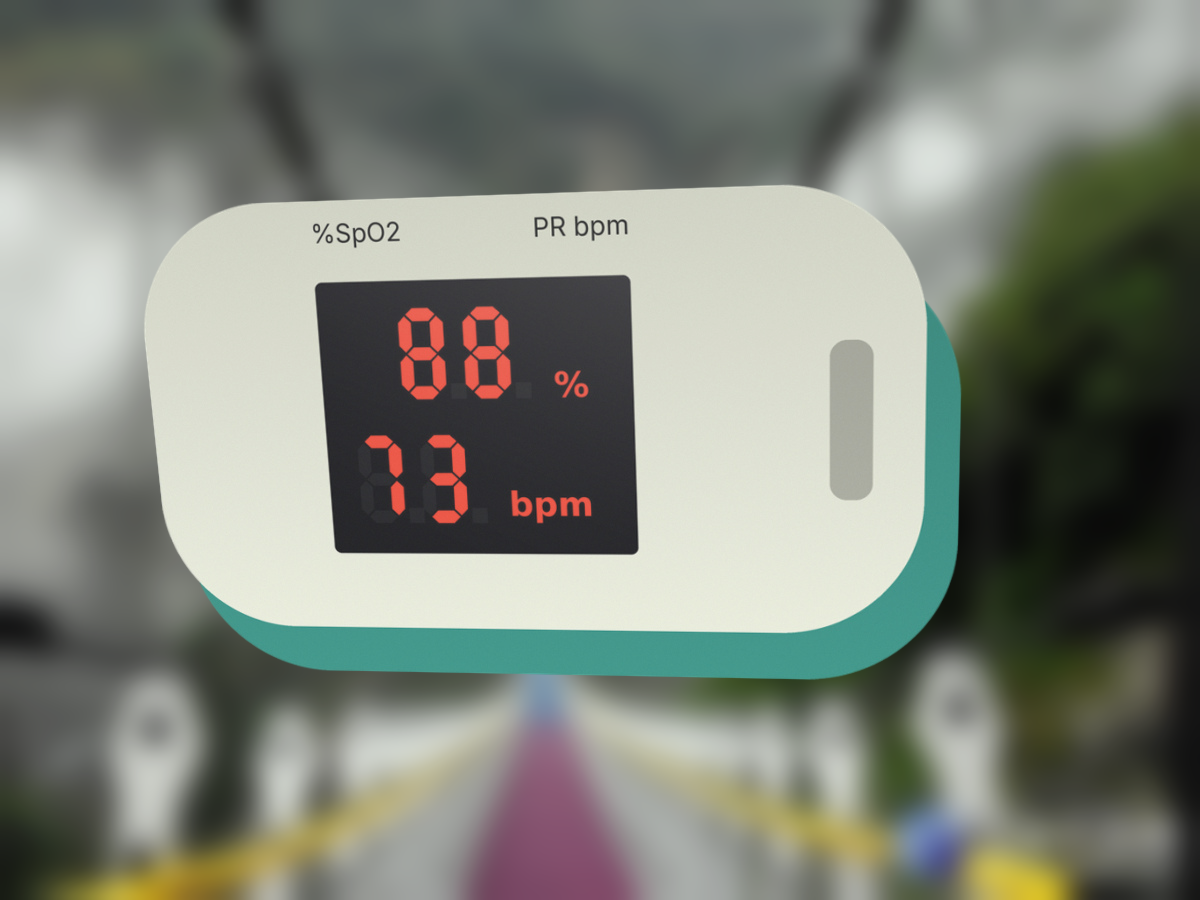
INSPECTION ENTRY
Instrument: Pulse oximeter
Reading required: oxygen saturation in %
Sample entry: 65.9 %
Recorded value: 88 %
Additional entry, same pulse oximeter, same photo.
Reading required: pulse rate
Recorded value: 73 bpm
